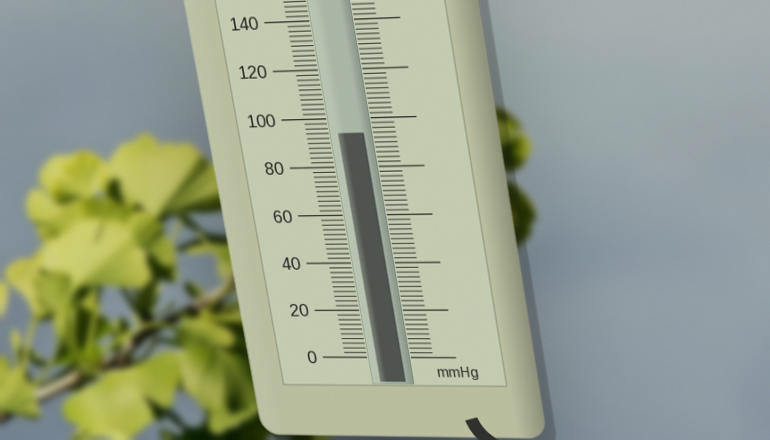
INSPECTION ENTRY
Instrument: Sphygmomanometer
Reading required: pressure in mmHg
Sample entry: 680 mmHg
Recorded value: 94 mmHg
